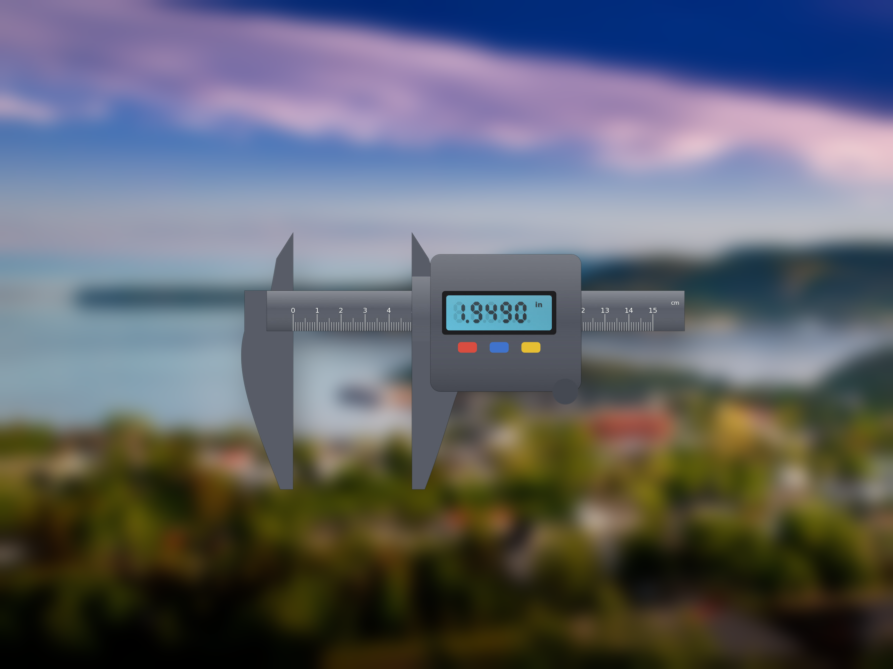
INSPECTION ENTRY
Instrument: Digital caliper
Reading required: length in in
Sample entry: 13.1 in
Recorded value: 1.9490 in
